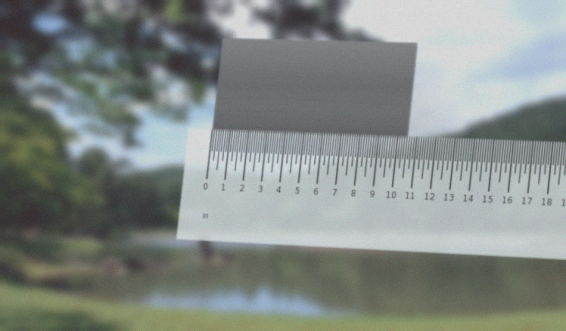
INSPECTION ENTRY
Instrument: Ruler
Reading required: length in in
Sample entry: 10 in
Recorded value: 10.5 in
